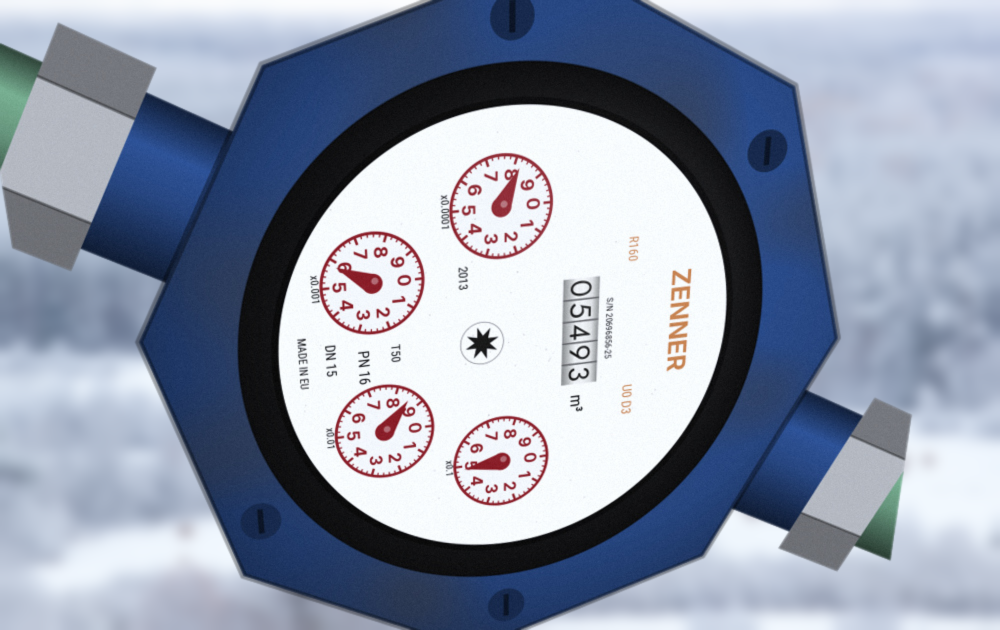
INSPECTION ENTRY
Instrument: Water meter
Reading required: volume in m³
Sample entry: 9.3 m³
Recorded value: 5493.4858 m³
